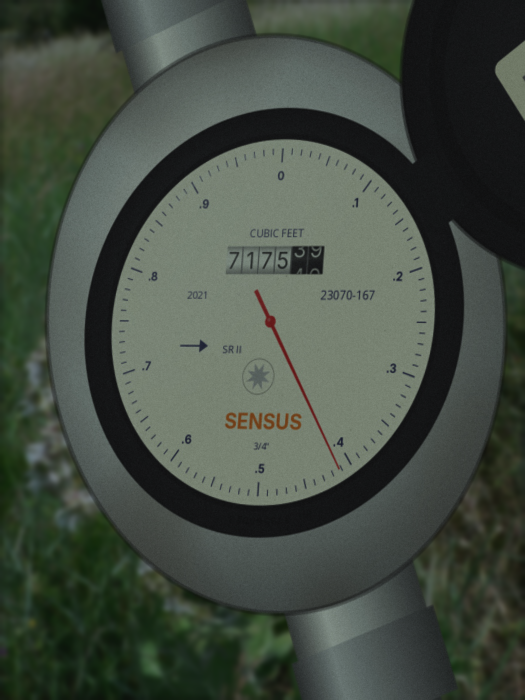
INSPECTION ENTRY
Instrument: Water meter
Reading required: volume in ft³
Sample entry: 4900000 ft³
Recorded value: 717539.41 ft³
